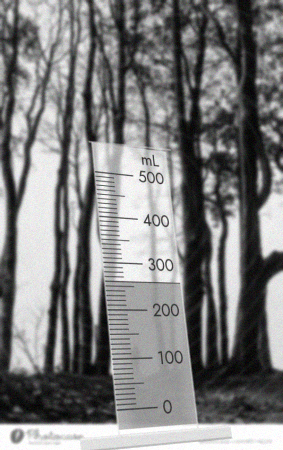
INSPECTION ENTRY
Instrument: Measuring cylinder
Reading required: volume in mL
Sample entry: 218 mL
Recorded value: 260 mL
